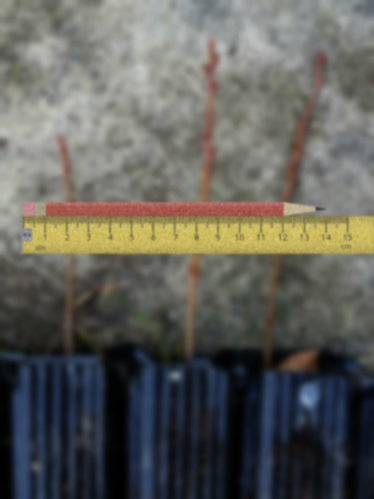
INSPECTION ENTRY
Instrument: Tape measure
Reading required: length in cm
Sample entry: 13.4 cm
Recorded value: 14 cm
